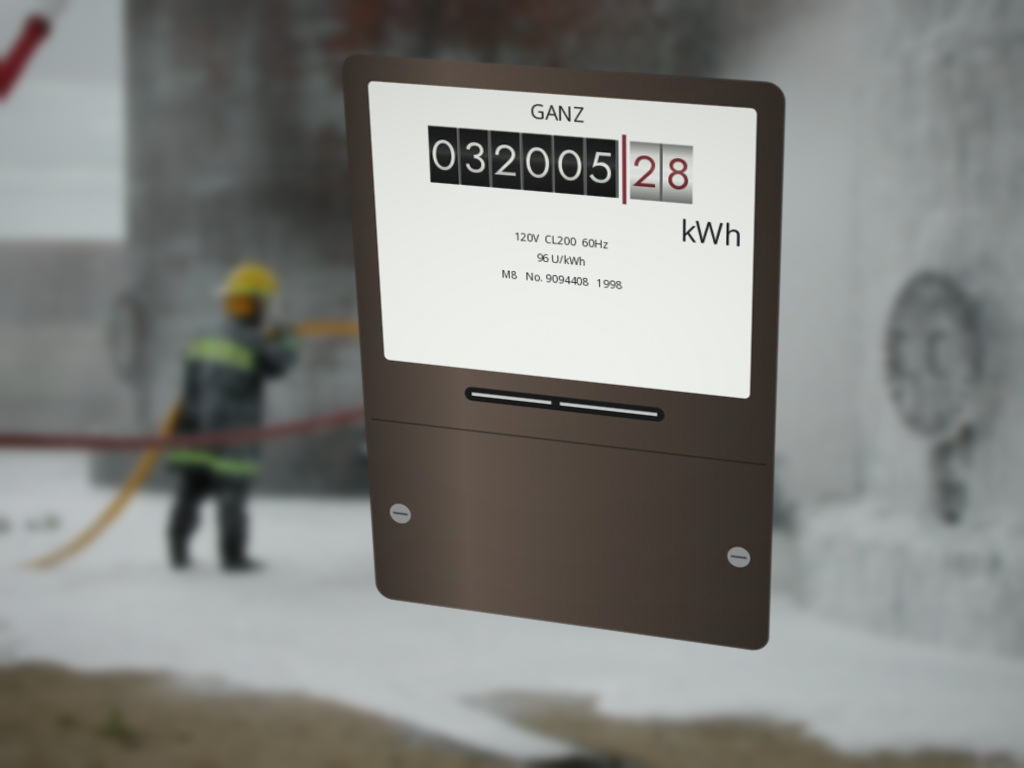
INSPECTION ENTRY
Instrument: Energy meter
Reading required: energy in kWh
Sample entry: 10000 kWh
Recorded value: 32005.28 kWh
